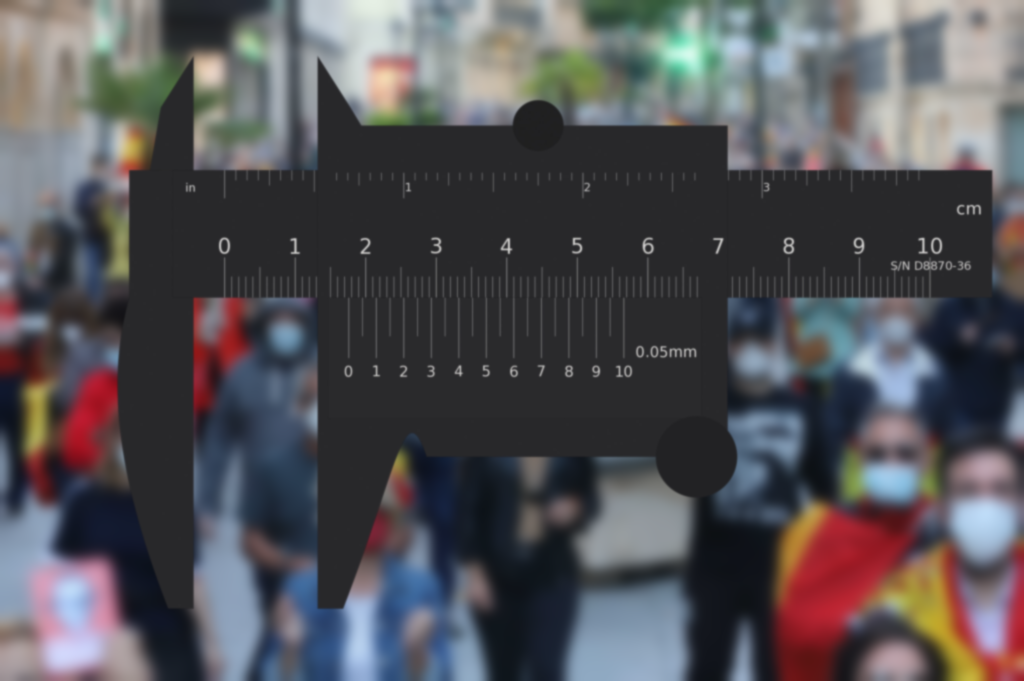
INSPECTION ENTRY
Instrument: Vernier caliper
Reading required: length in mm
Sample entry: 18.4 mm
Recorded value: 17.6 mm
